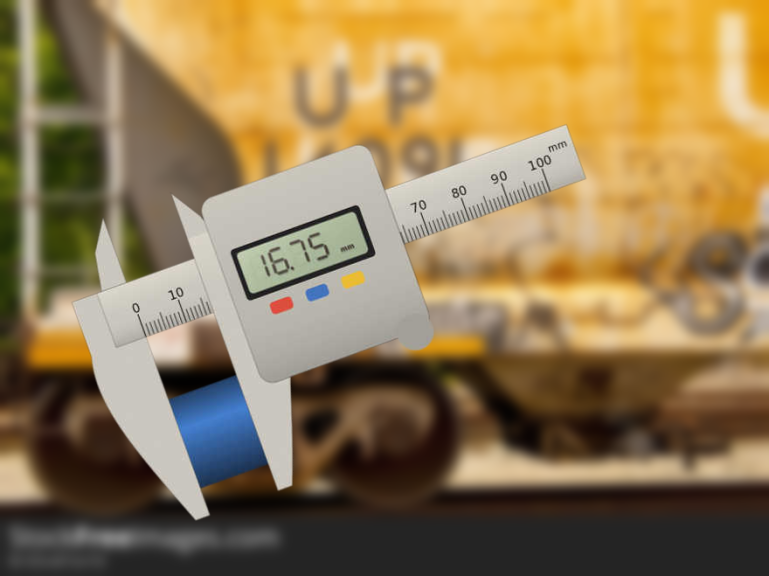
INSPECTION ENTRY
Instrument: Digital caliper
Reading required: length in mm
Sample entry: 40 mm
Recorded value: 16.75 mm
